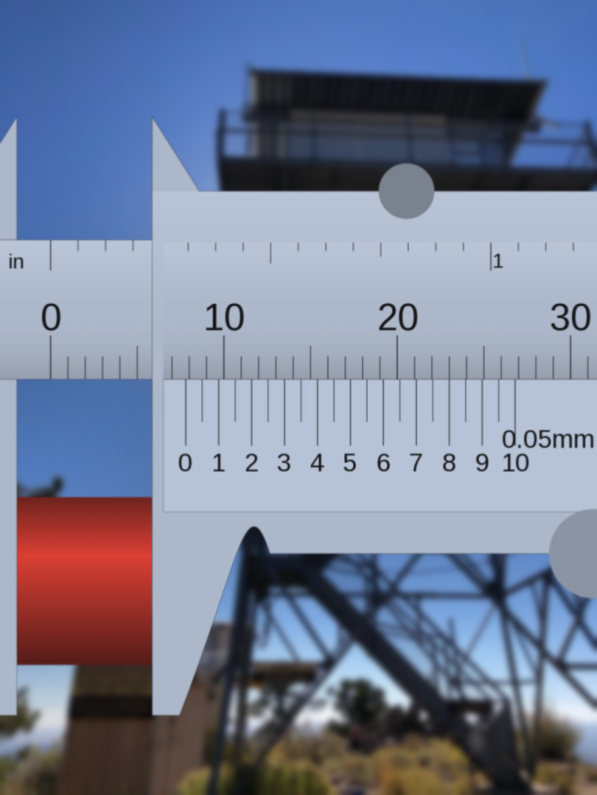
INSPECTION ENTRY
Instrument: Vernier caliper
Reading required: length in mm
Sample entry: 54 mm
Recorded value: 7.8 mm
